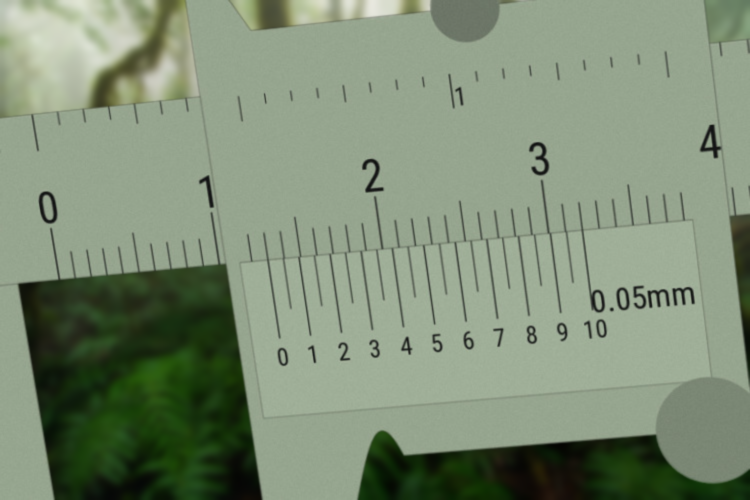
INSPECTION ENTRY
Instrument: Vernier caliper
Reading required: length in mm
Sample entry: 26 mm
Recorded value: 13.0 mm
